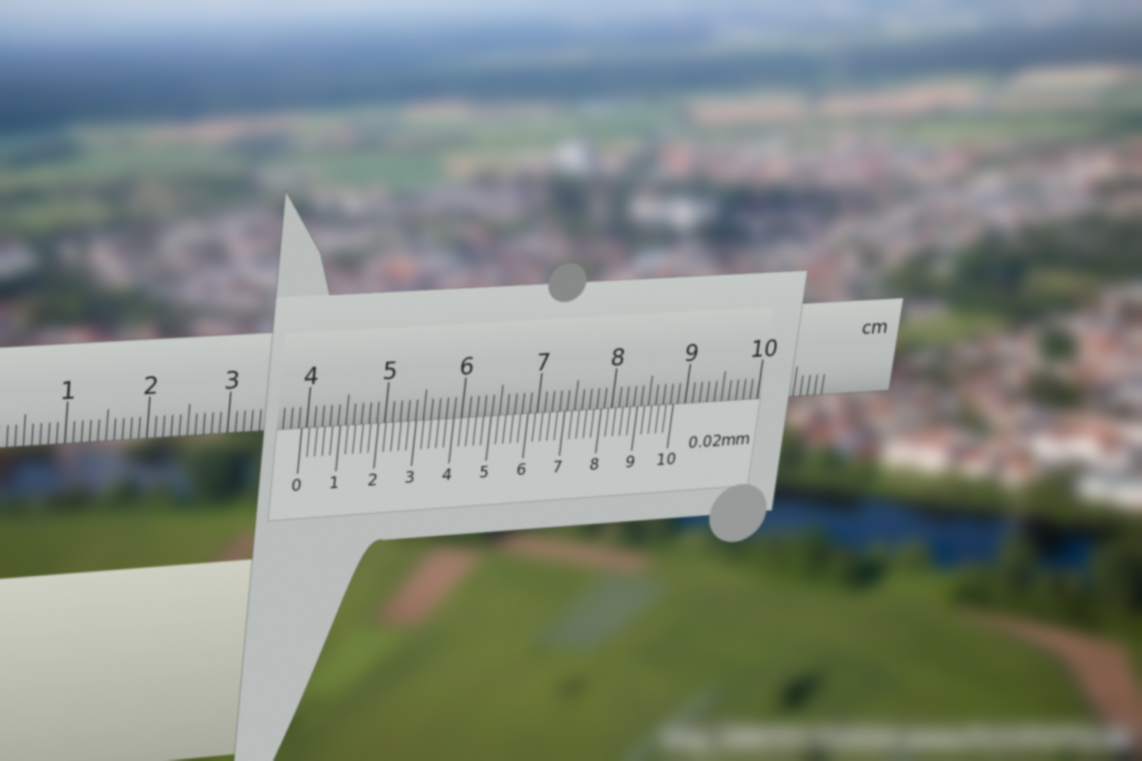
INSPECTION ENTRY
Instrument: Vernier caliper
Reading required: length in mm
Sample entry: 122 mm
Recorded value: 39.4 mm
